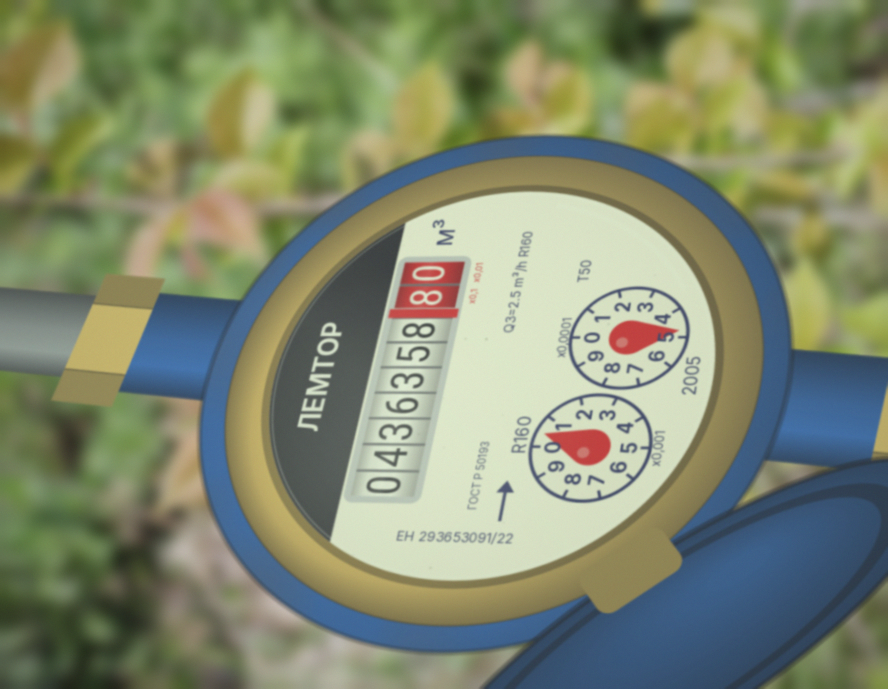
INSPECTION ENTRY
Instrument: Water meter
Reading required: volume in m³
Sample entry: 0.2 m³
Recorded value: 436358.8004 m³
